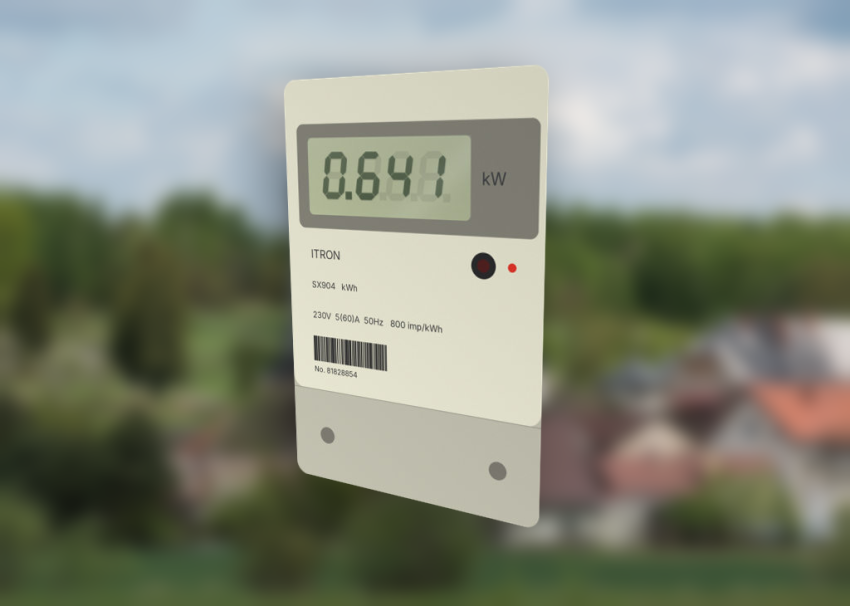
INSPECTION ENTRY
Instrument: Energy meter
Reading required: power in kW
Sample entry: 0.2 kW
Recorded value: 0.641 kW
